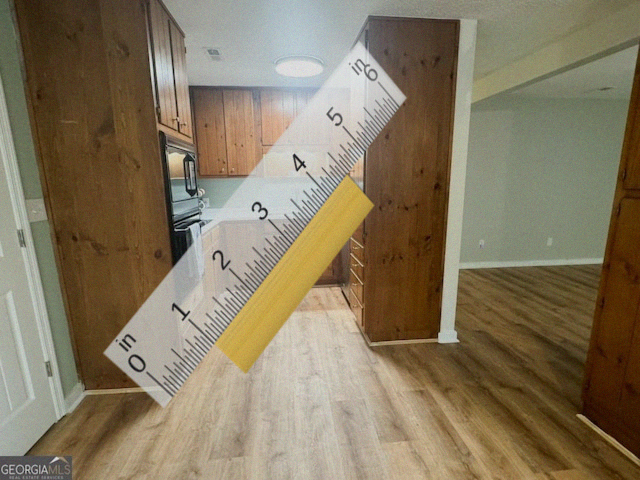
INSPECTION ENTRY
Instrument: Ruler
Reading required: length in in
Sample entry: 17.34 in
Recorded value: 3.5 in
